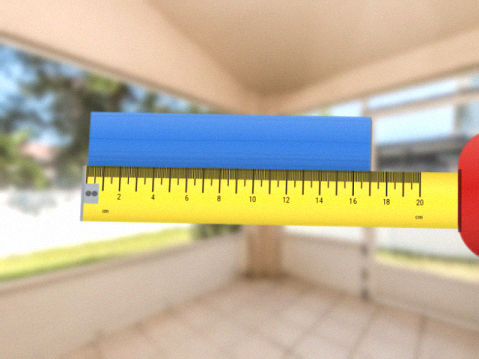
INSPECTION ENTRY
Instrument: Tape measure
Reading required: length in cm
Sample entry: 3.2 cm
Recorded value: 17 cm
